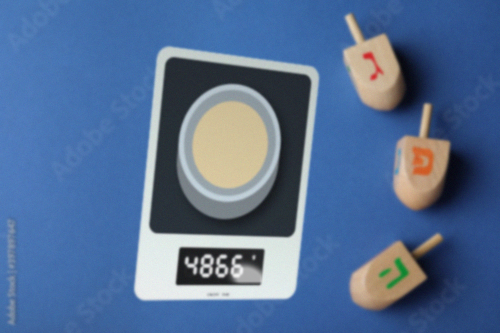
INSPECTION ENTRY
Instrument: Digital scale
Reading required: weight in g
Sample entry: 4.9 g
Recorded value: 4866 g
